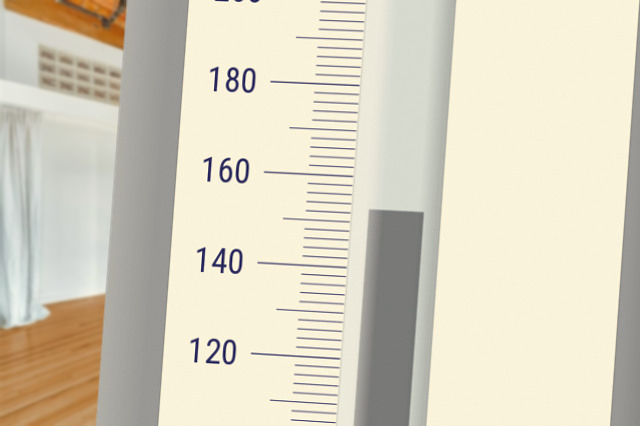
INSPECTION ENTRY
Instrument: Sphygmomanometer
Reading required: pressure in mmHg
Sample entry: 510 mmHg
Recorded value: 153 mmHg
